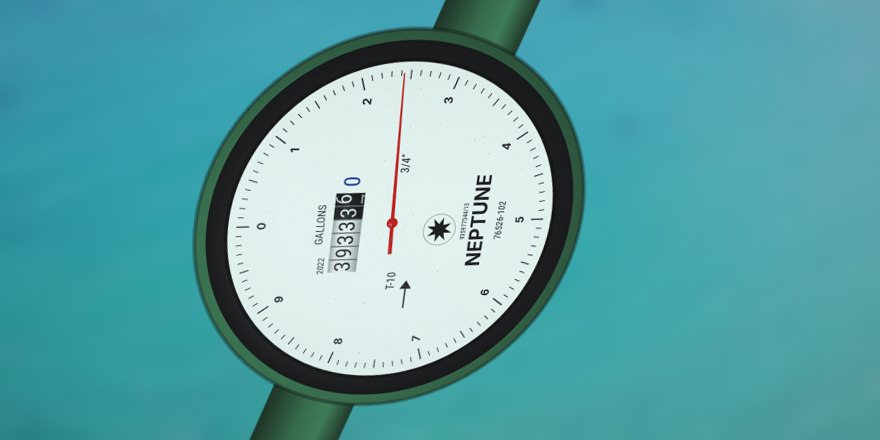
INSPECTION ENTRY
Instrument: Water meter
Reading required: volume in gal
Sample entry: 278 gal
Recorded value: 3933362.4 gal
